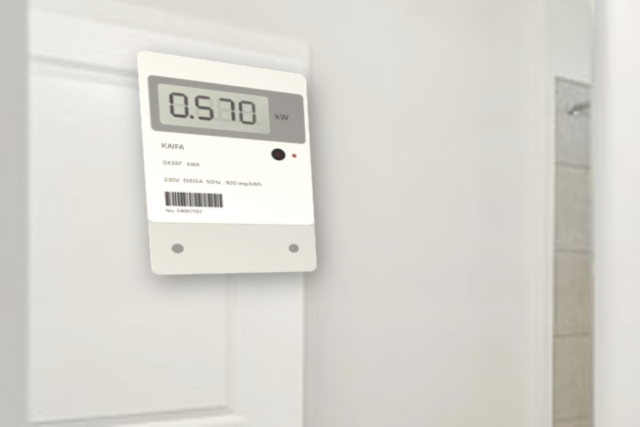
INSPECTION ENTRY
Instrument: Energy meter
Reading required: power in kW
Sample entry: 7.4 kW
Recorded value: 0.570 kW
